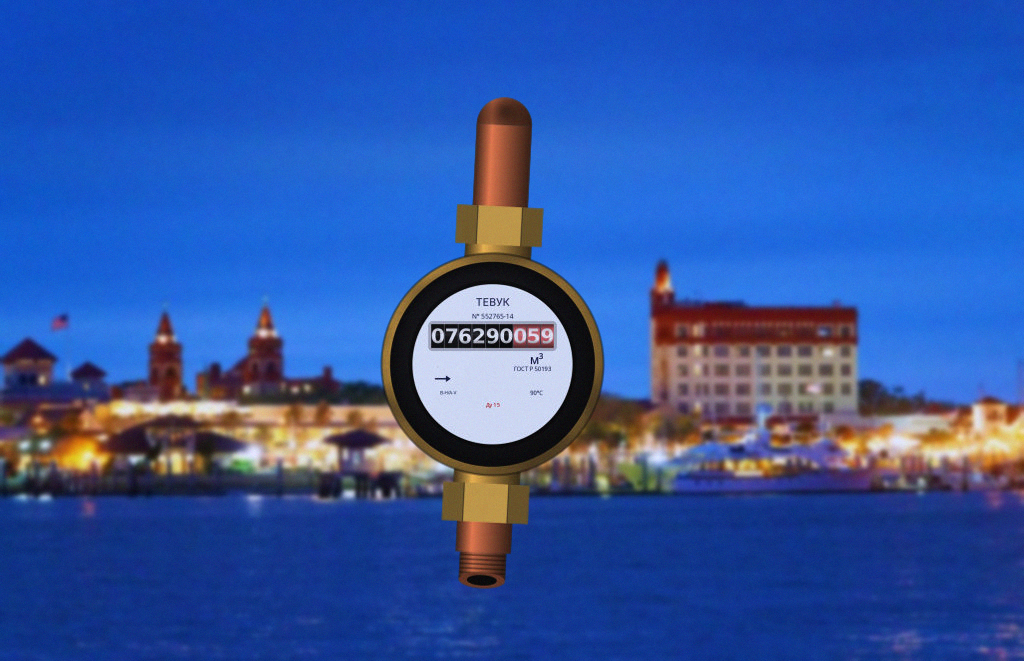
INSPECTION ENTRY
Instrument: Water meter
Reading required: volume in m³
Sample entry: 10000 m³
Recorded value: 76290.059 m³
